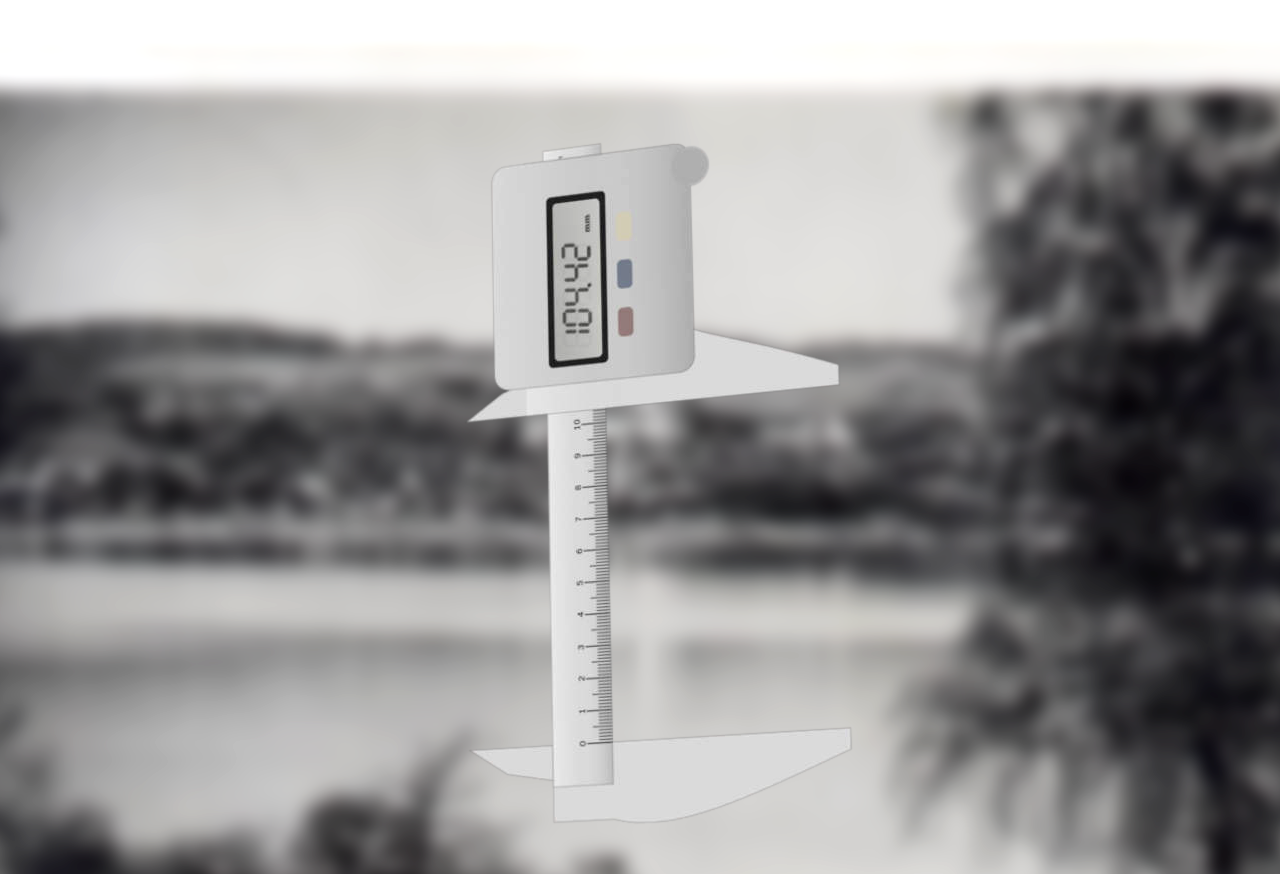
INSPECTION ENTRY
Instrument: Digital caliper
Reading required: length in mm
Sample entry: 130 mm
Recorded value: 104.42 mm
